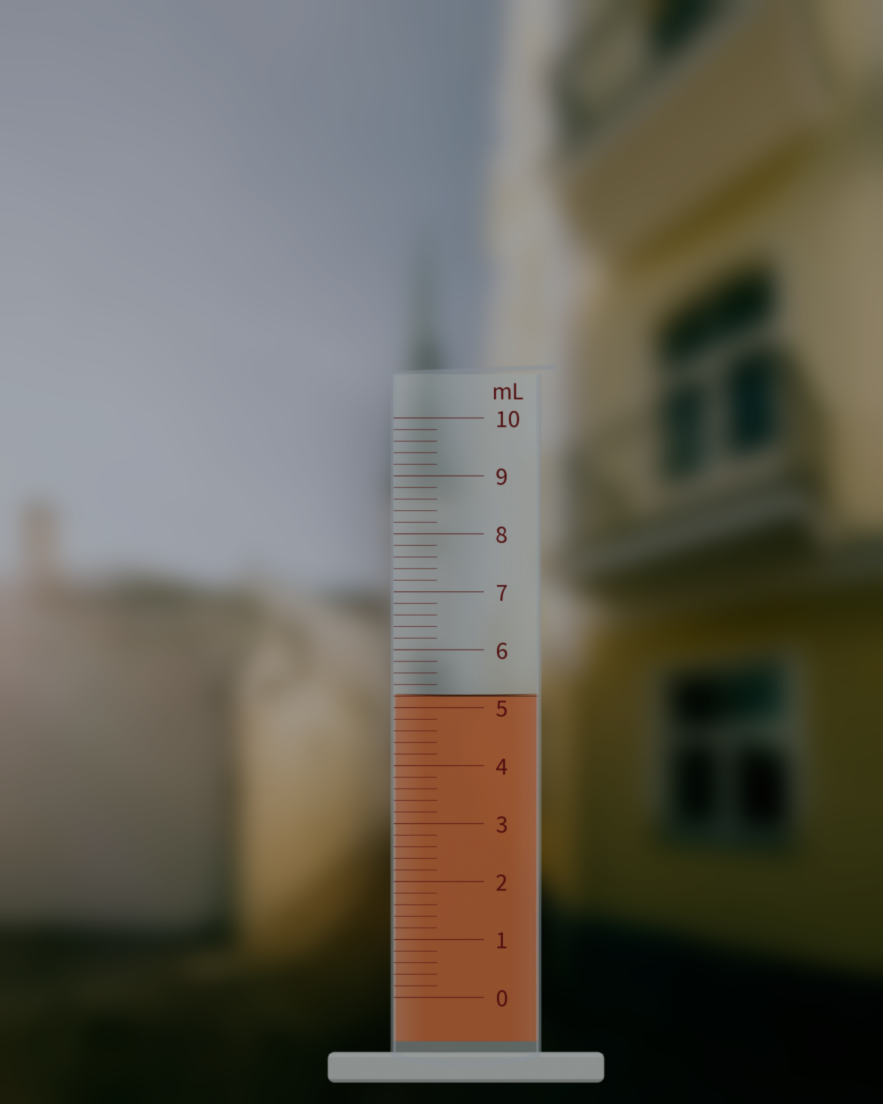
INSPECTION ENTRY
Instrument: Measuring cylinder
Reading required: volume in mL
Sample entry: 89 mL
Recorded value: 5.2 mL
